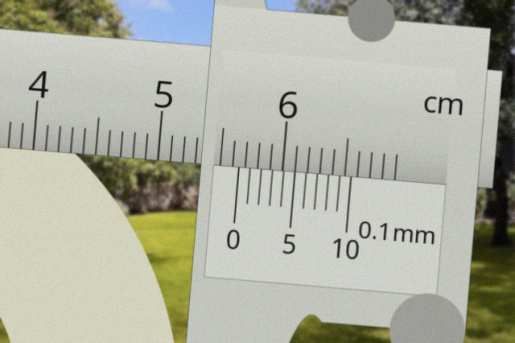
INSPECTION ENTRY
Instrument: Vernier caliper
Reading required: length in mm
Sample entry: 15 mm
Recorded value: 56.5 mm
